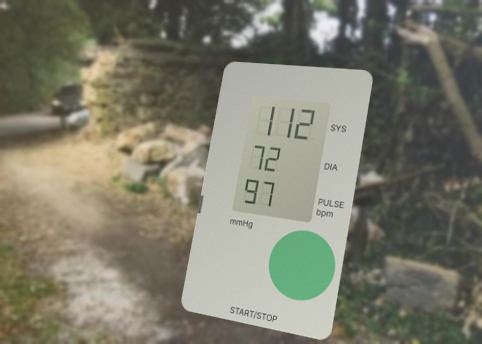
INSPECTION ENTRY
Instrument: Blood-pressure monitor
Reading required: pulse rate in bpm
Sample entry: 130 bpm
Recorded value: 97 bpm
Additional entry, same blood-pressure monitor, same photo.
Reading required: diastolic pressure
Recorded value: 72 mmHg
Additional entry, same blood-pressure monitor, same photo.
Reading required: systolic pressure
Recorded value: 112 mmHg
